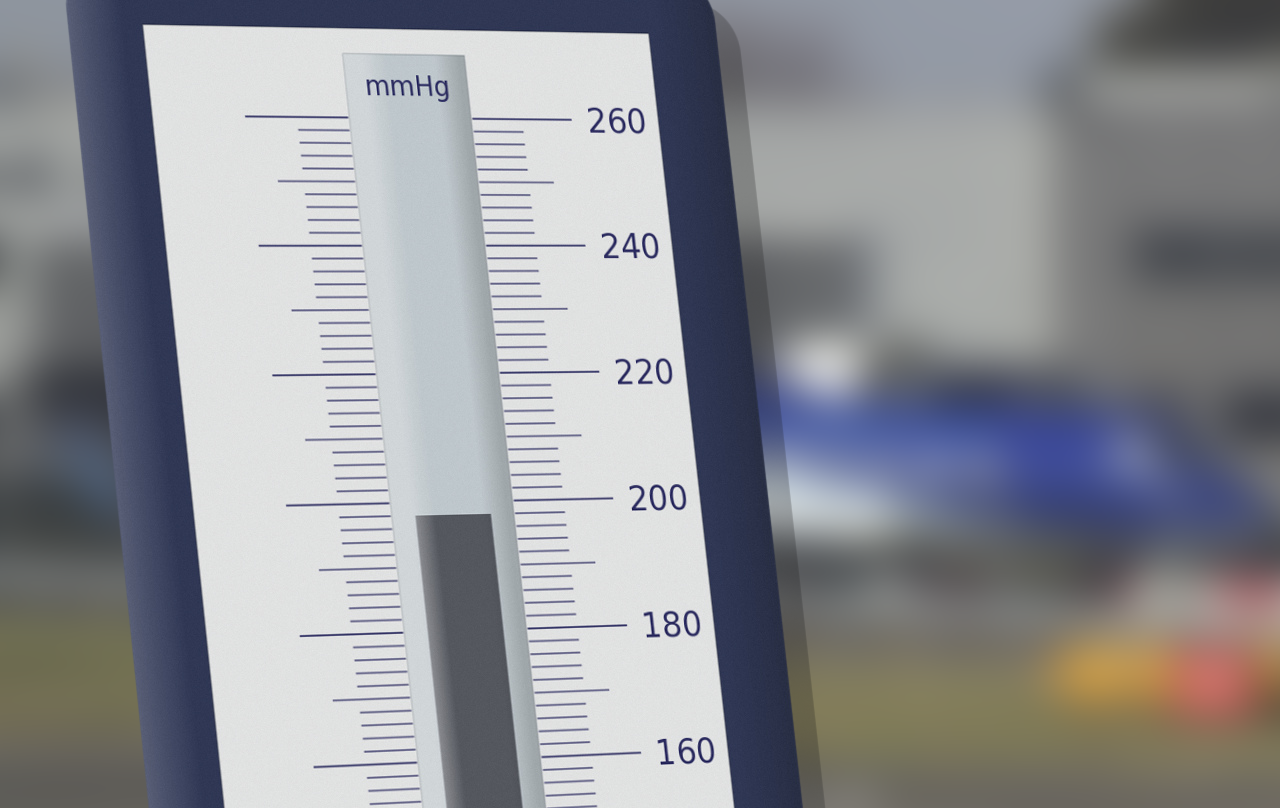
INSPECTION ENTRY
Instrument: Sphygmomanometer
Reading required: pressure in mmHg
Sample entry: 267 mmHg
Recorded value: 198 mmHg
